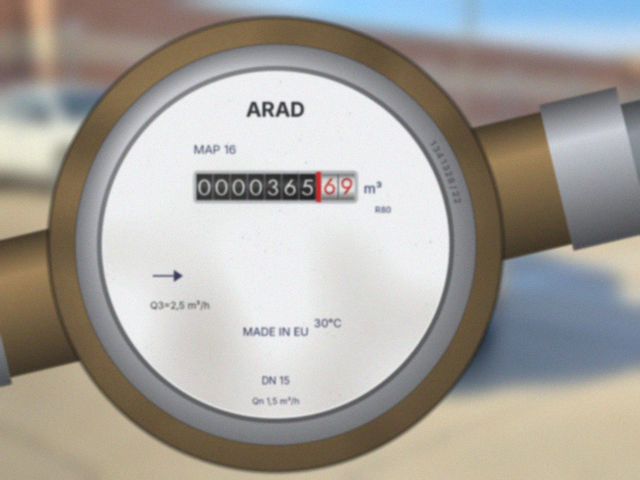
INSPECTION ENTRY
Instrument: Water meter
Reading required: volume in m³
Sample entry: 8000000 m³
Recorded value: 365.69 m³
